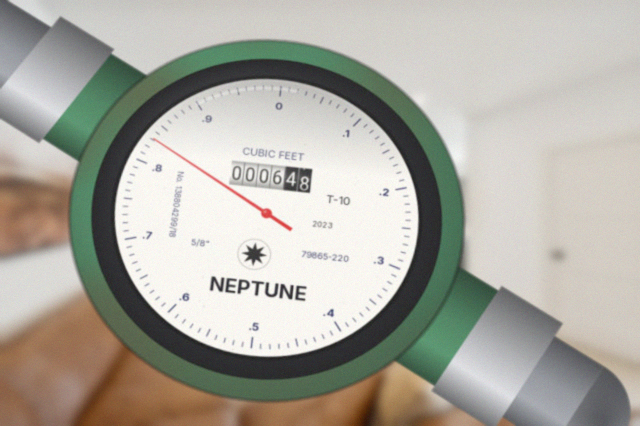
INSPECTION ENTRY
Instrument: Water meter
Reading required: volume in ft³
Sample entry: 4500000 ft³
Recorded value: 647.83 ft³
